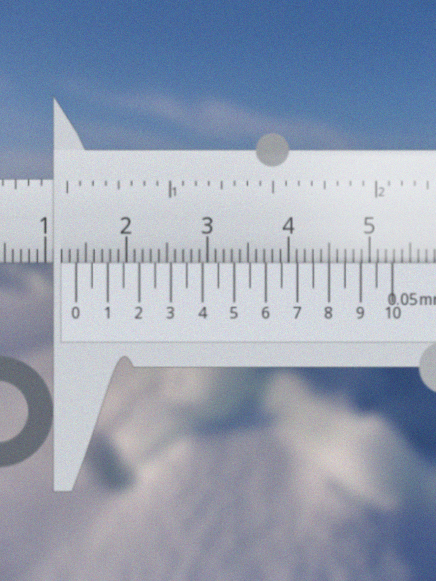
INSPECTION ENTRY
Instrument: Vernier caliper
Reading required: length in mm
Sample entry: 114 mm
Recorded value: 13.8 mm
